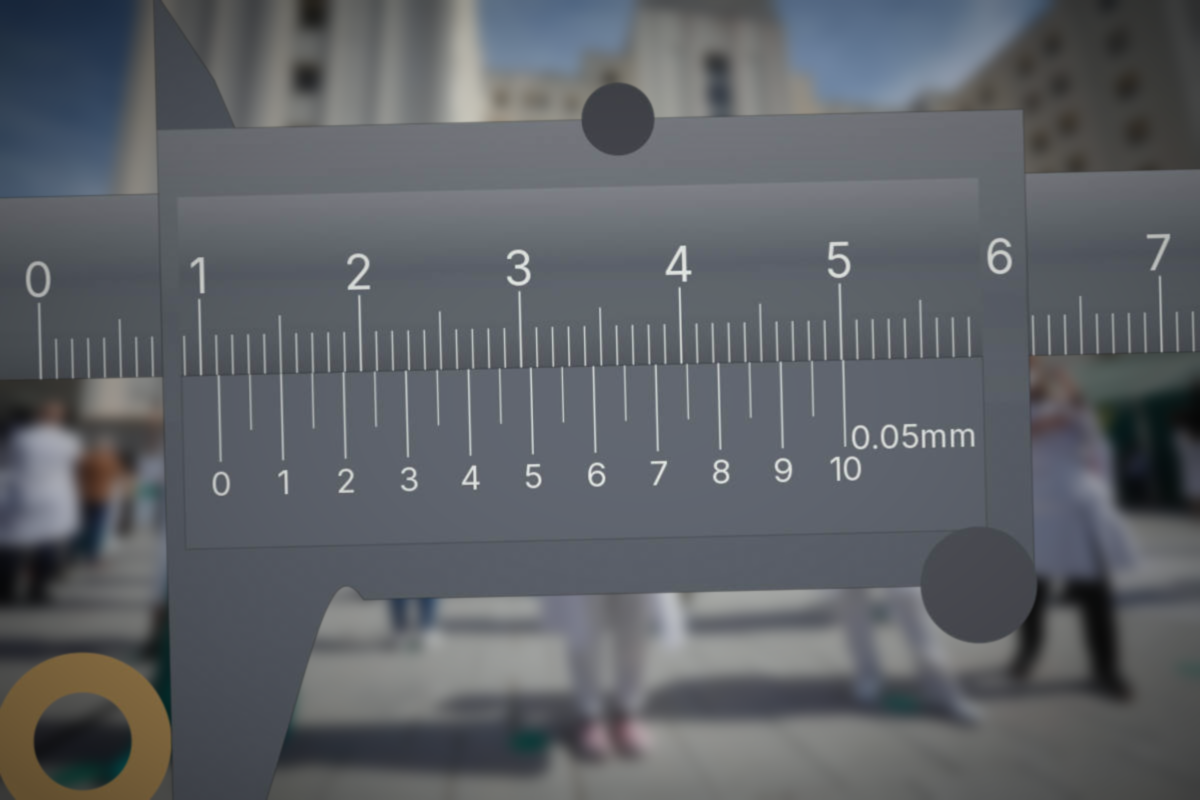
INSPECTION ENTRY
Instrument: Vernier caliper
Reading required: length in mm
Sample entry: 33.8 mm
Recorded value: 11.1 mm
